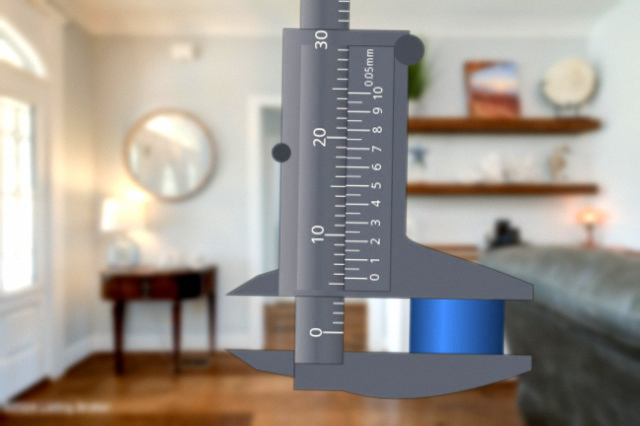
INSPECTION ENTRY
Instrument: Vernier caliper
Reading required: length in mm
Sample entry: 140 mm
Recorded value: 5.6 mm
